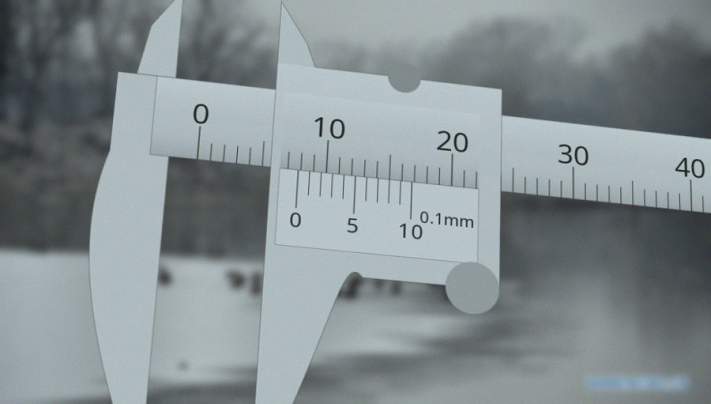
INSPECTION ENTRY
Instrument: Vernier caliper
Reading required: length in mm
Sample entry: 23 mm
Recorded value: 7.8 mm
